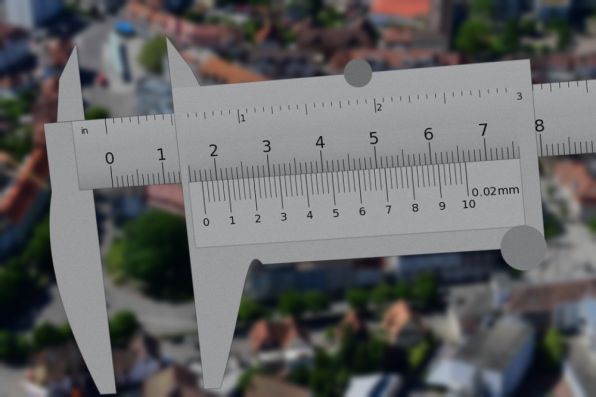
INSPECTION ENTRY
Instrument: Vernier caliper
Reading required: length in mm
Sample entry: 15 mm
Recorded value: 17.2 mm
